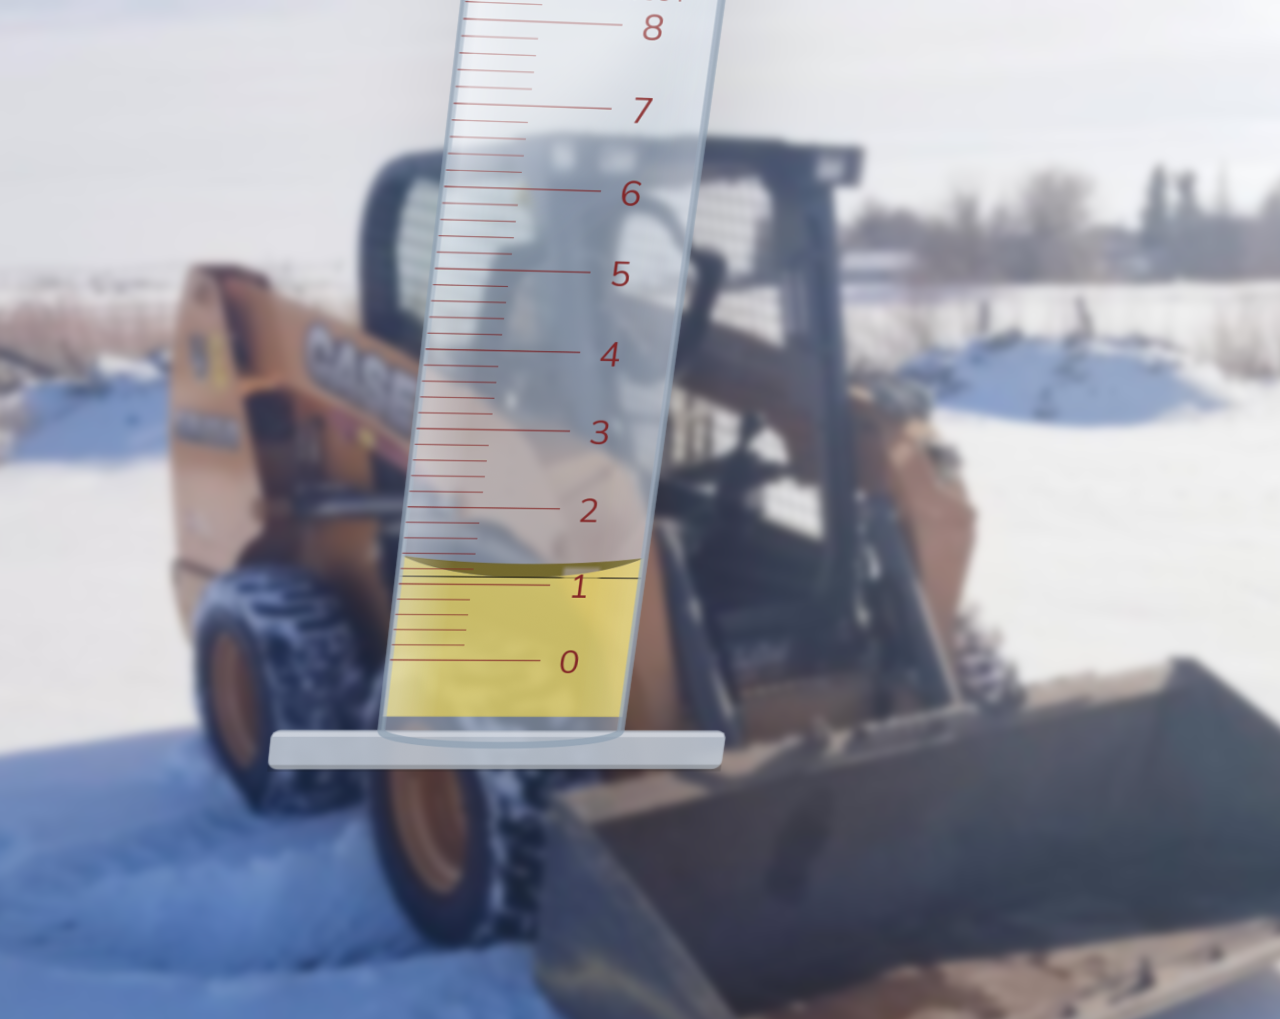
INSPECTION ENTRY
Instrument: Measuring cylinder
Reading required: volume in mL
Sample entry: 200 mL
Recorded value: 1.1 mL
